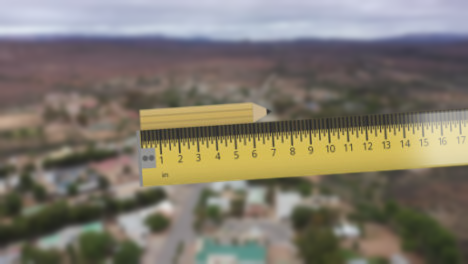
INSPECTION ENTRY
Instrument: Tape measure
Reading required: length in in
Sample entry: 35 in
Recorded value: 7 in
